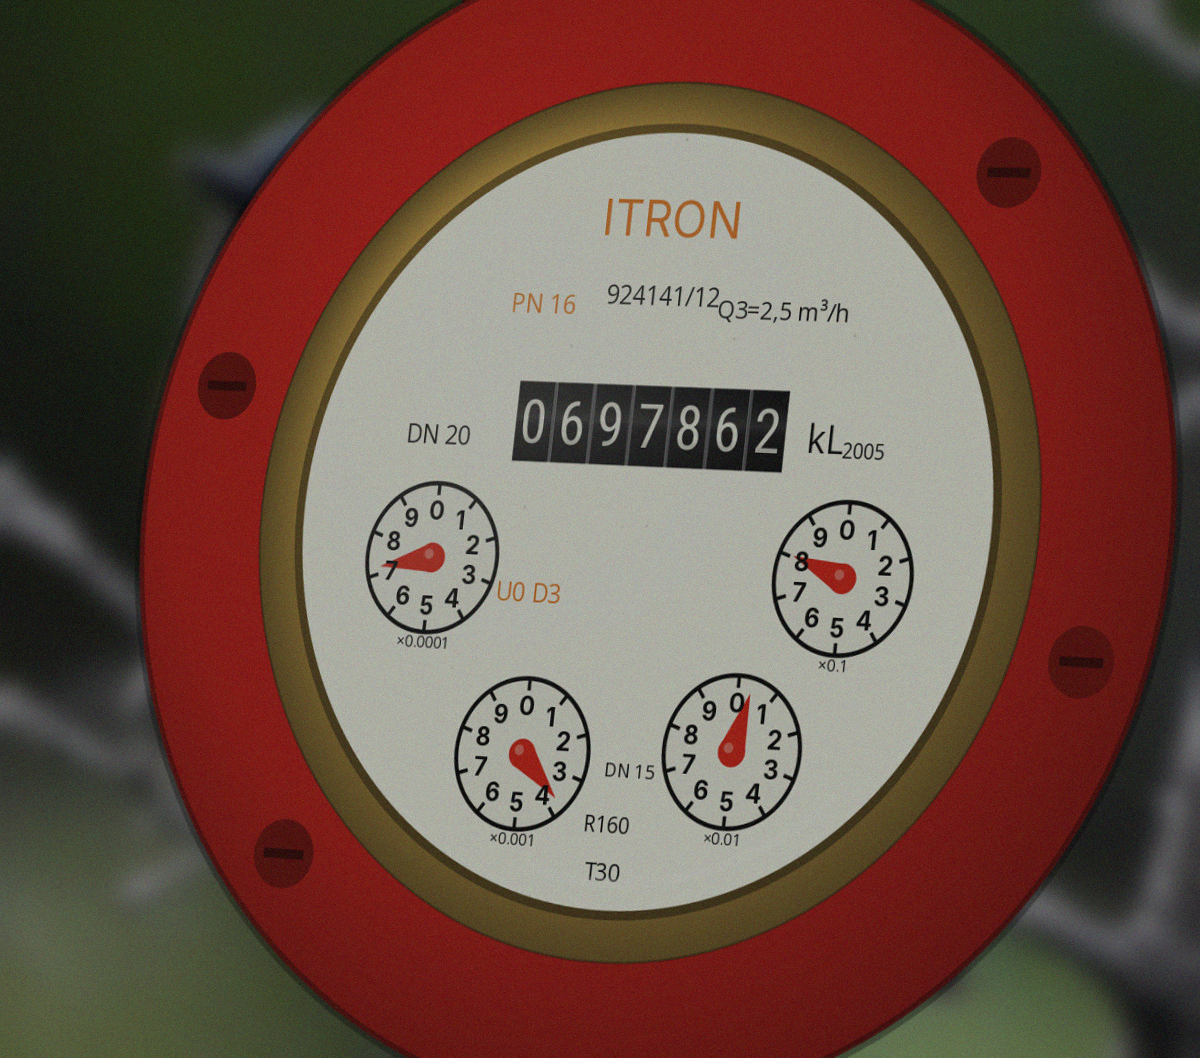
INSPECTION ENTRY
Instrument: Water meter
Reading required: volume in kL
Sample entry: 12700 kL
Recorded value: 697862.8037 kL
